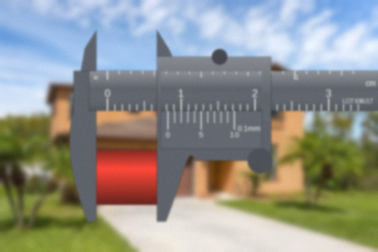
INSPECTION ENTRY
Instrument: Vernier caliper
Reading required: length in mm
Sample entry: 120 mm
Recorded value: 8.2 mm
